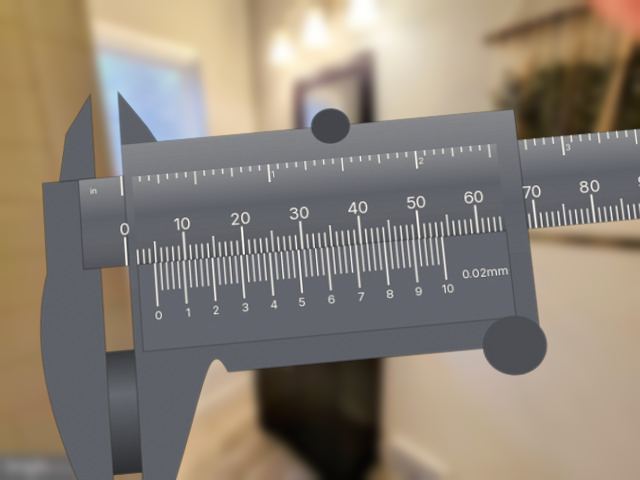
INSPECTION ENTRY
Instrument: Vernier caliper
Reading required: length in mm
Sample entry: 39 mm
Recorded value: 4.8 mm
